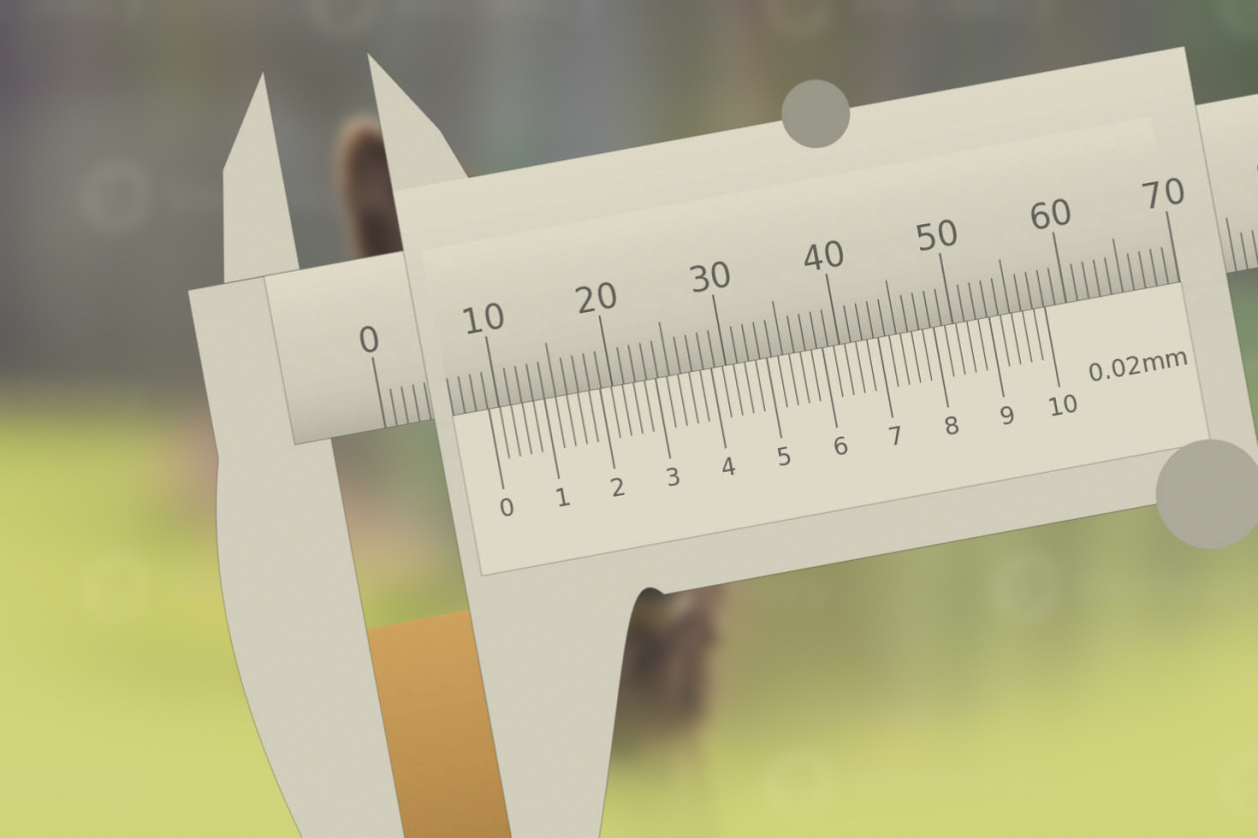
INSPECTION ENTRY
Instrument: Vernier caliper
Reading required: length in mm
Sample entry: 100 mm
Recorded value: 9.1 mm
